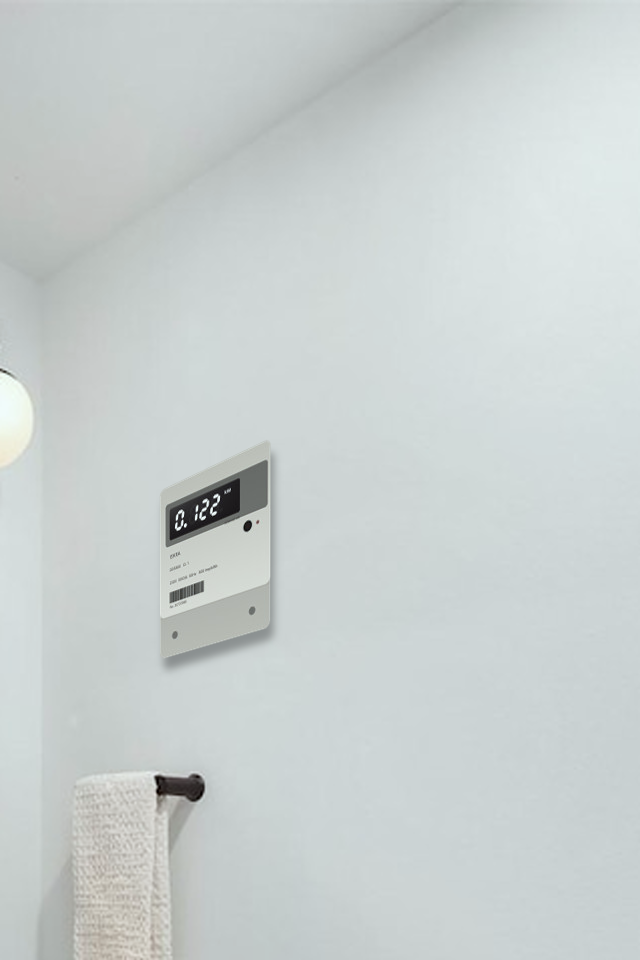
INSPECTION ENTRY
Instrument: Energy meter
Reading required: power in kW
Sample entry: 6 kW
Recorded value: 0.122 kW
